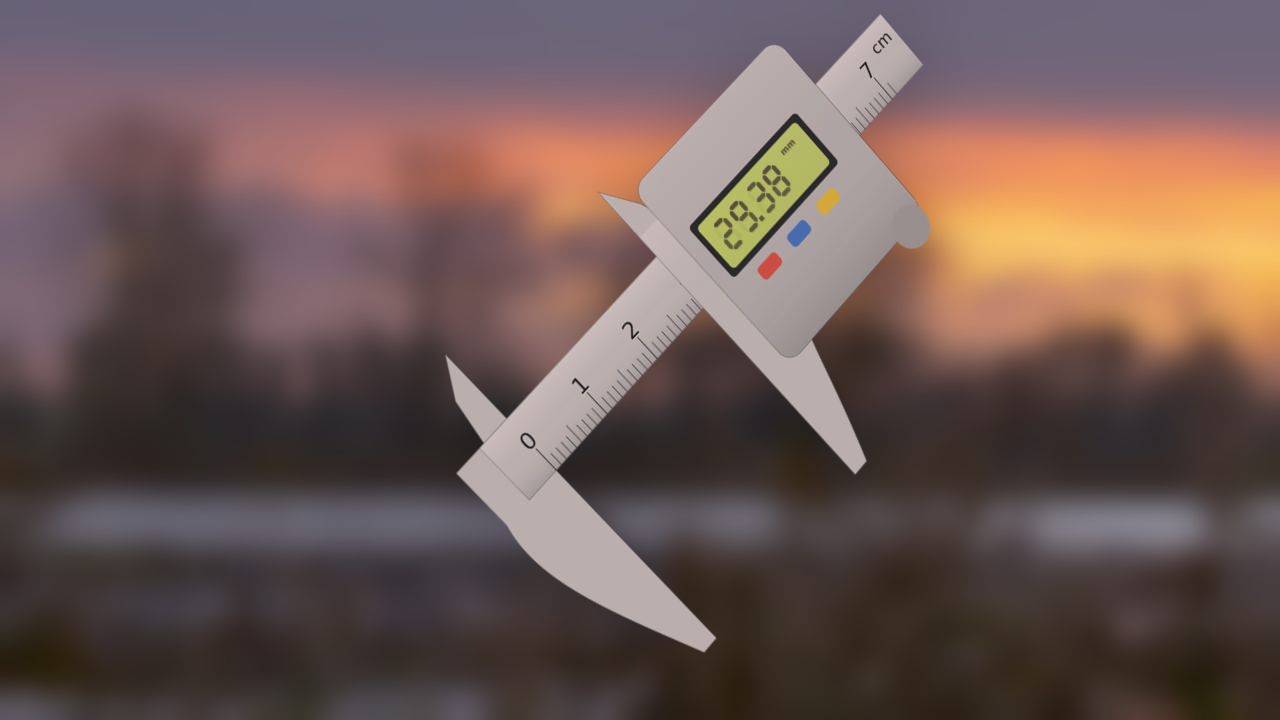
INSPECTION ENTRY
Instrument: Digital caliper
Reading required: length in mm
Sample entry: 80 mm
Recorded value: 29.38 mm
